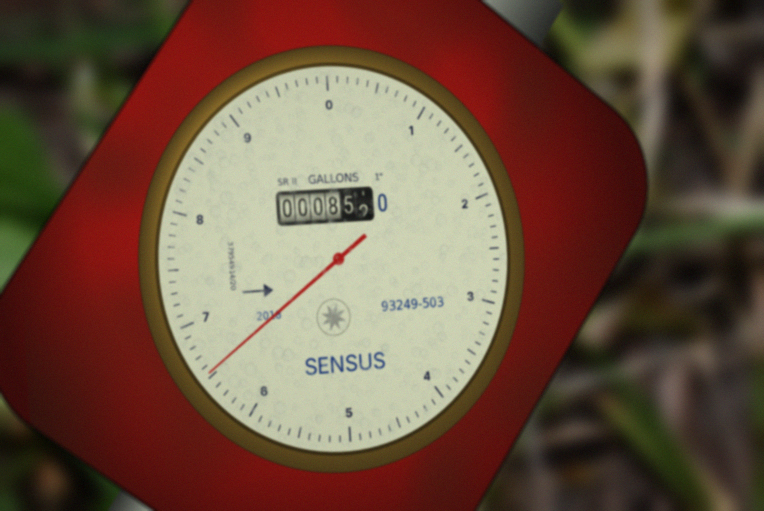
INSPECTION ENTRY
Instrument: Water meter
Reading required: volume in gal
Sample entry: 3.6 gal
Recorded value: 8516.5 gal
